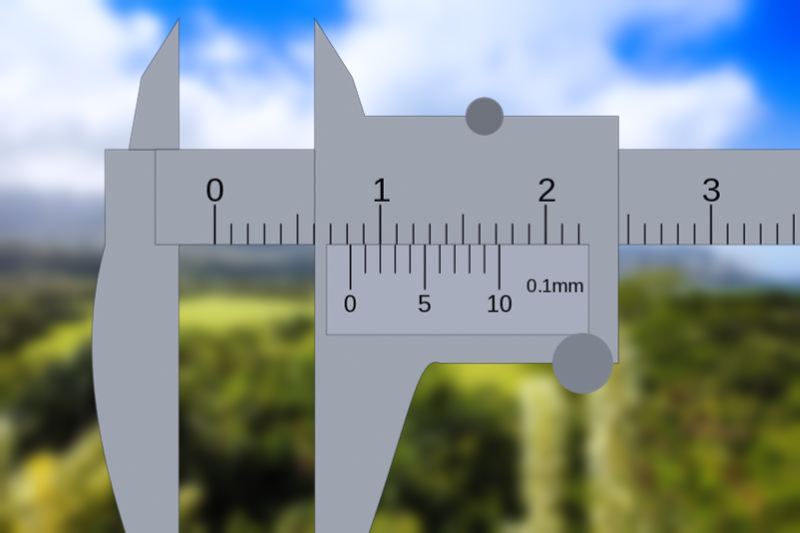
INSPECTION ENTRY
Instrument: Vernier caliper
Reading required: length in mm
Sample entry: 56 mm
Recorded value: 8.2 mm
